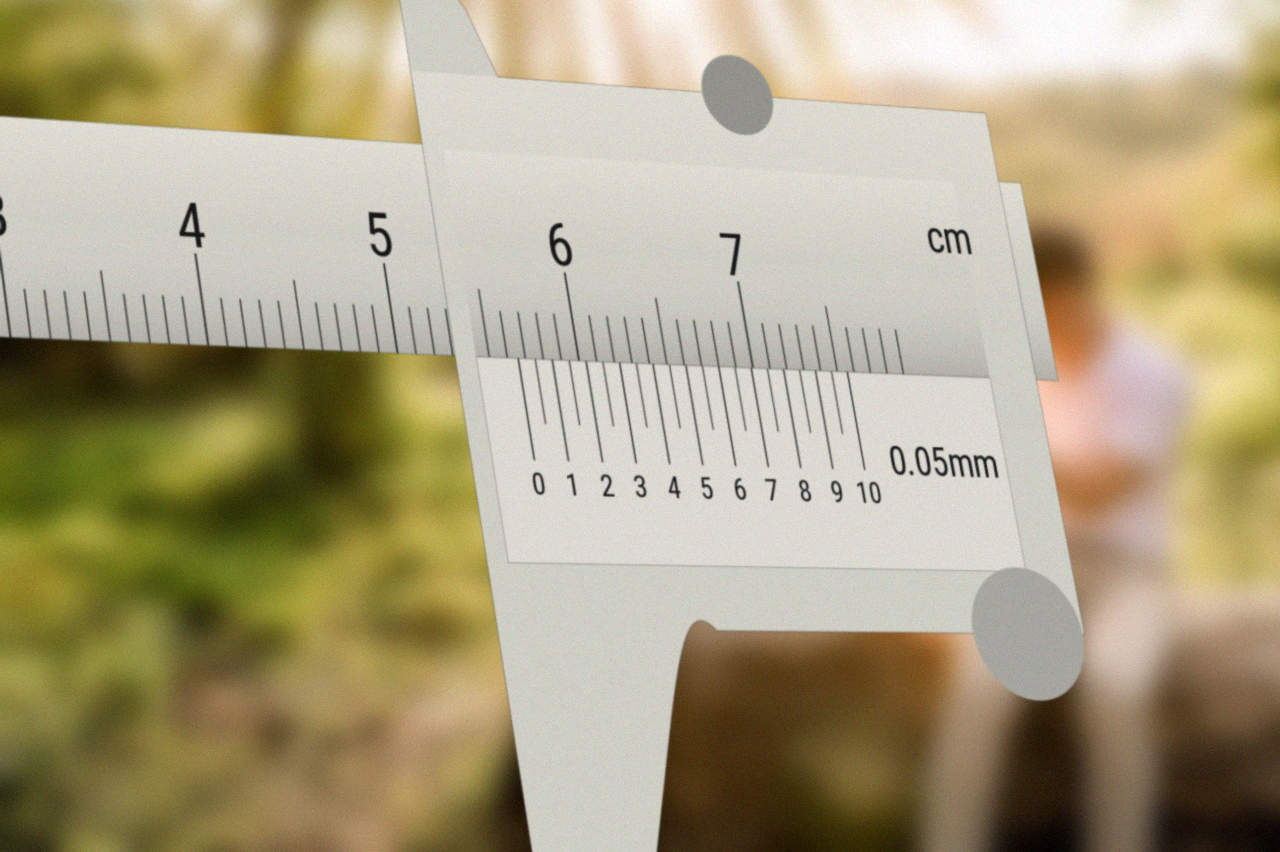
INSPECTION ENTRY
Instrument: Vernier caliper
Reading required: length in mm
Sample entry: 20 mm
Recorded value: 56.6 mm
